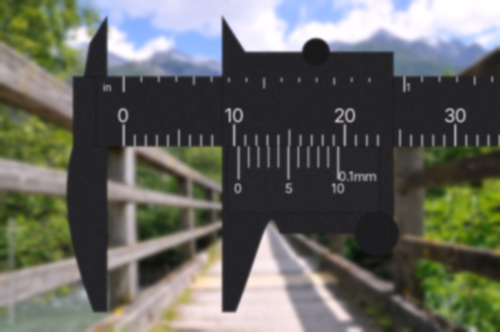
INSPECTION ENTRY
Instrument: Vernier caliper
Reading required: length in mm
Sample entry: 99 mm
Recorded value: 10.4 mm
